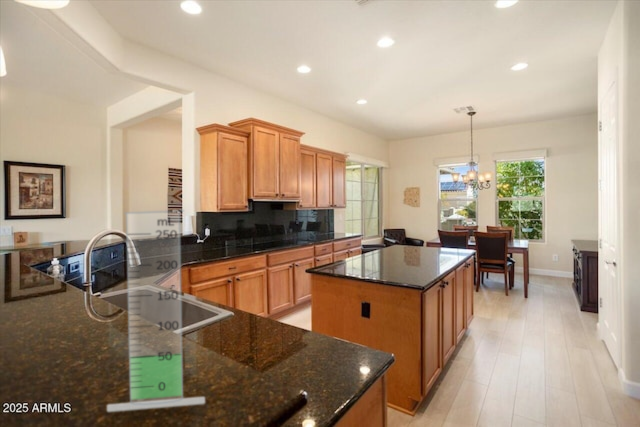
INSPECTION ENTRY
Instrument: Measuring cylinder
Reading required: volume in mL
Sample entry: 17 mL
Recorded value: 50 mL
